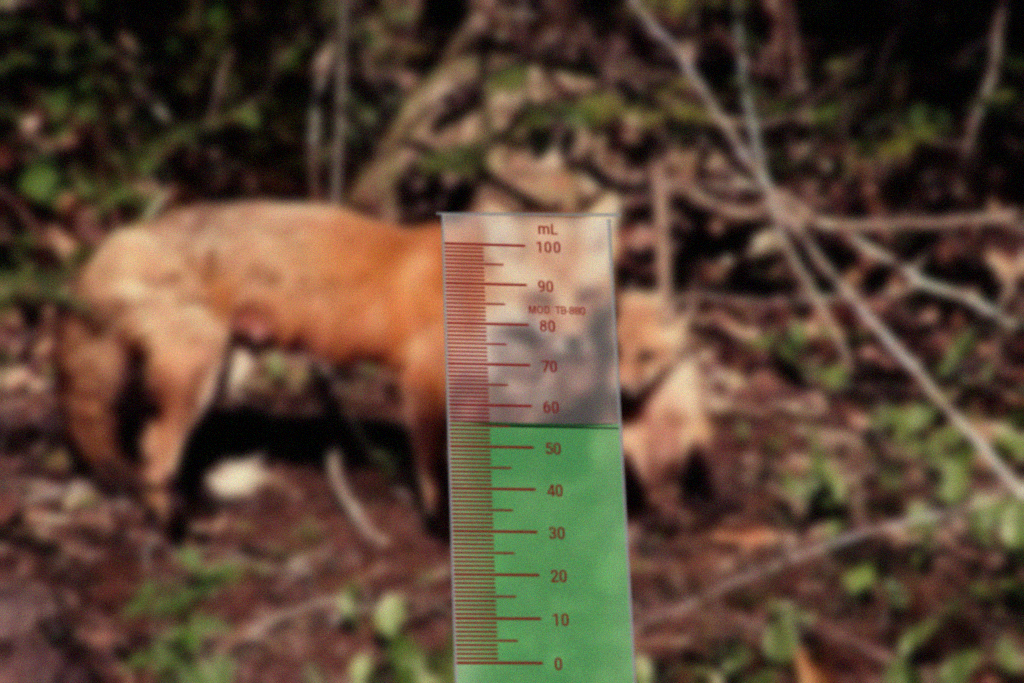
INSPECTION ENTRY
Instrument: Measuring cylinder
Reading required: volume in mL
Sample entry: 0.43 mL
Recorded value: 55 mL
